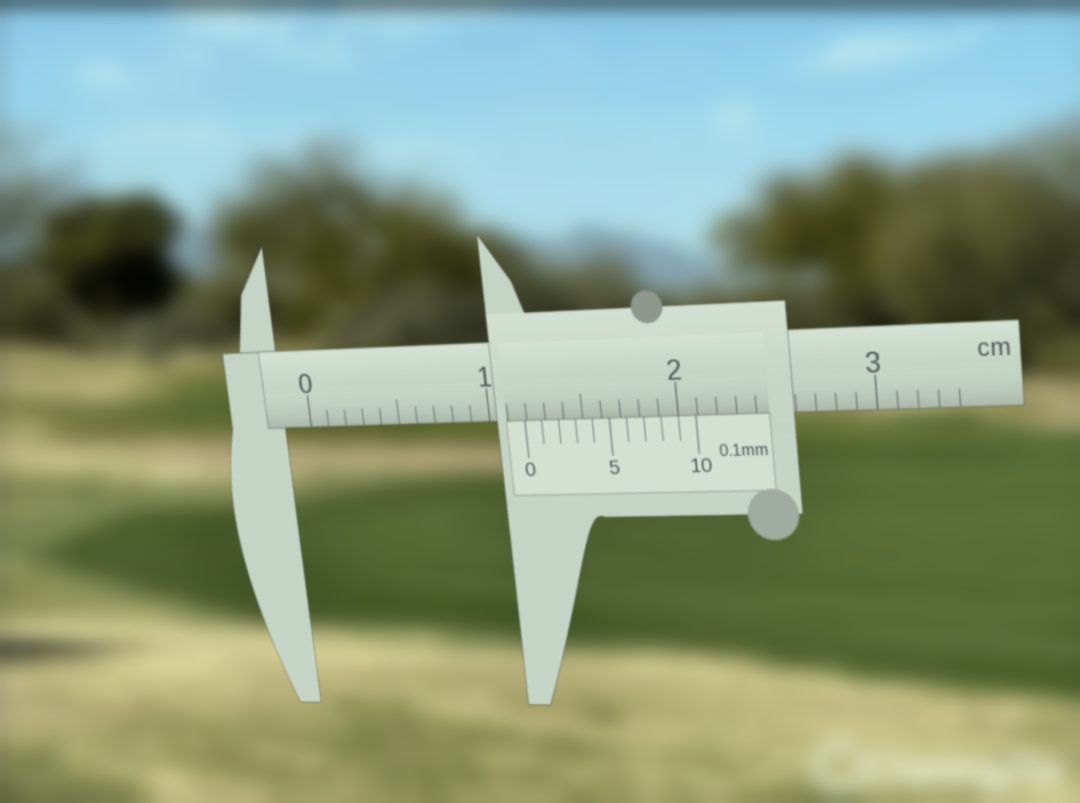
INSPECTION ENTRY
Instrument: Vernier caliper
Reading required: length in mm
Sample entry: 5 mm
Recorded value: 11.9 mm
